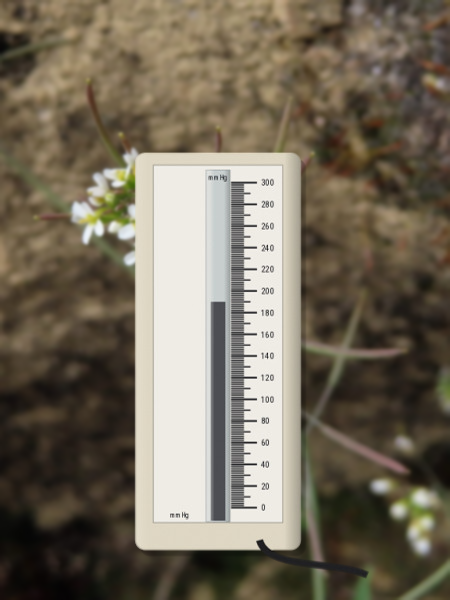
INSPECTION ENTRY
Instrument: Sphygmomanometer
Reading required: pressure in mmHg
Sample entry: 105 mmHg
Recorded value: 190 mmHg
